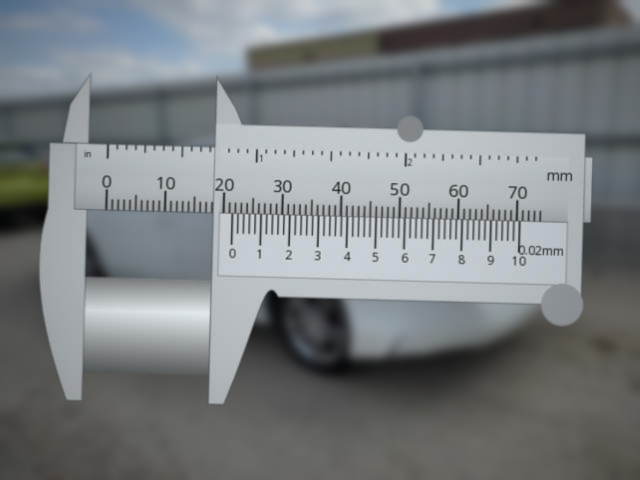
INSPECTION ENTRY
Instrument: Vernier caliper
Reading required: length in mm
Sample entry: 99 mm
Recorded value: 21.5 mm
